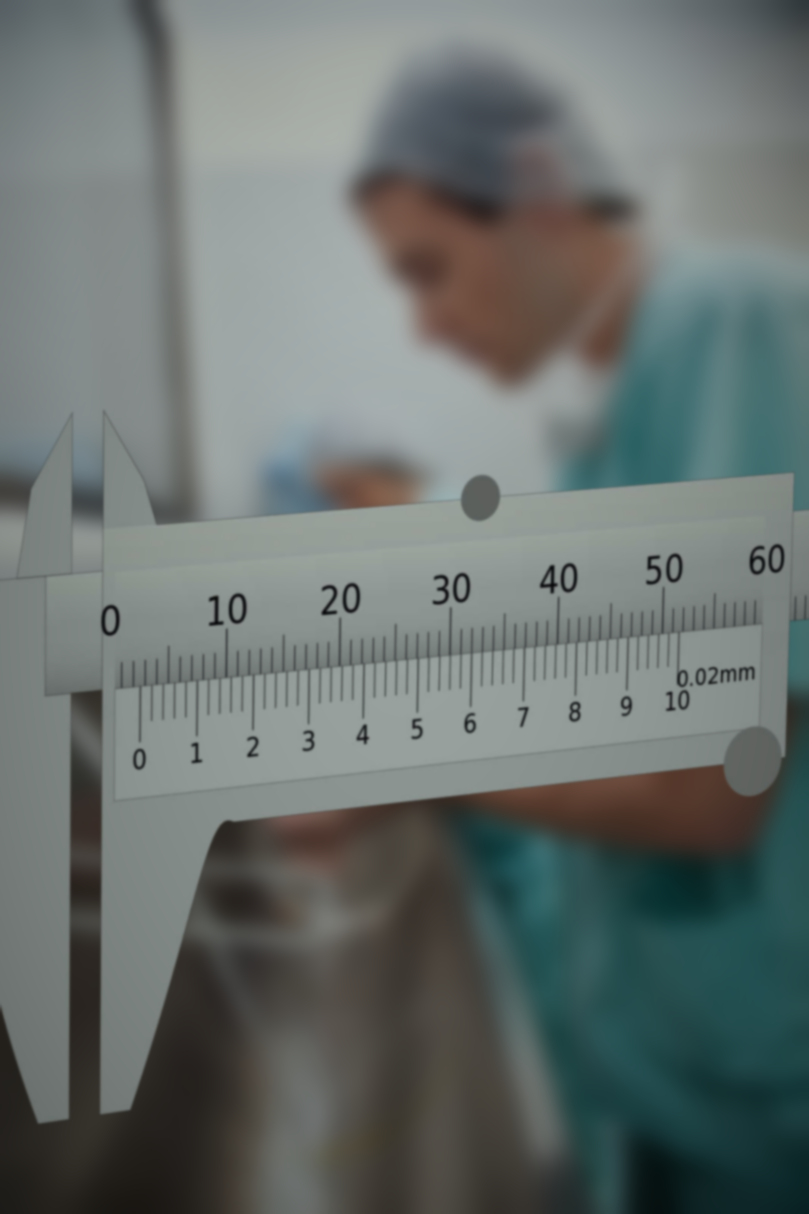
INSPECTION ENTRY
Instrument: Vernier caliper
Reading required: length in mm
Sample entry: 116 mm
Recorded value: 2.6 mm
